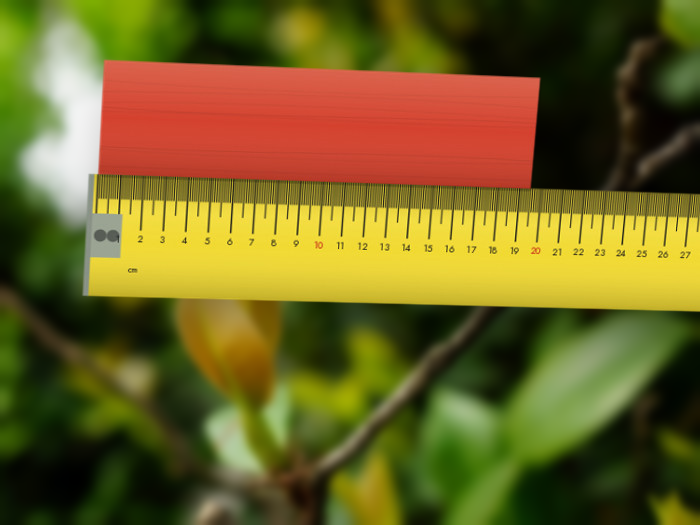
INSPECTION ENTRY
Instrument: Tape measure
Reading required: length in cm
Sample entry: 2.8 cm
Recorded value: 19.5 cm
